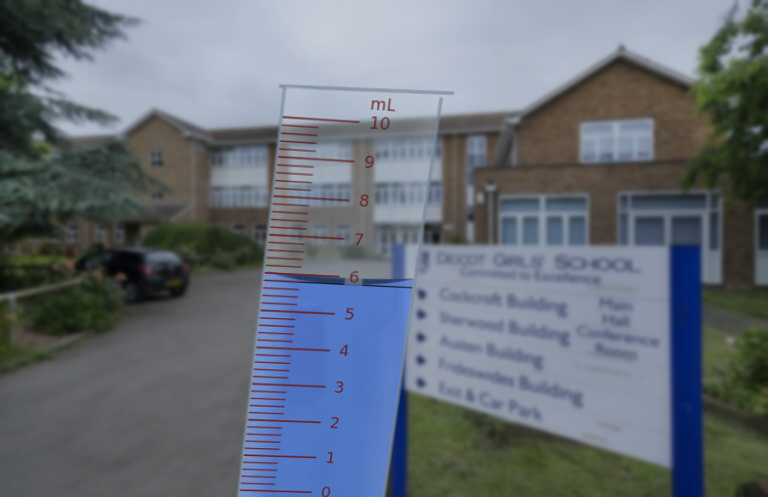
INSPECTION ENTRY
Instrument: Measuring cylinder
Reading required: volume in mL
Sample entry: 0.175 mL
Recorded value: 5.8 mL
